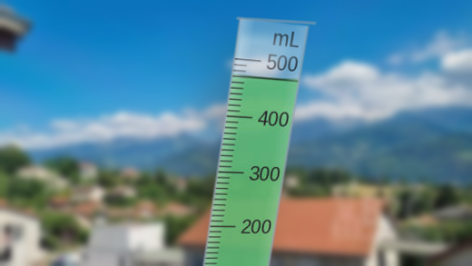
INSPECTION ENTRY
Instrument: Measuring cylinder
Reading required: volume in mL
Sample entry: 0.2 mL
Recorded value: 470 mL
